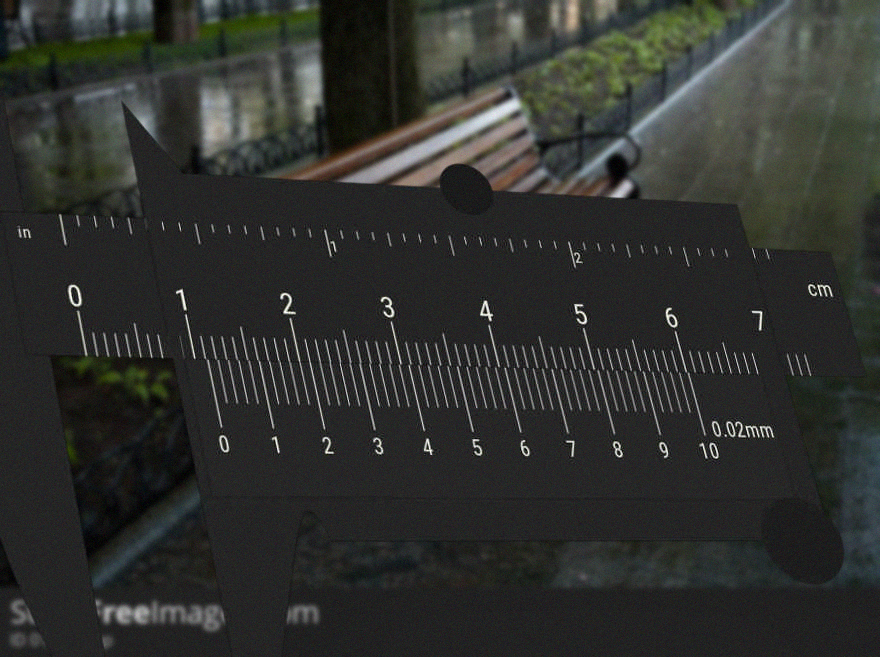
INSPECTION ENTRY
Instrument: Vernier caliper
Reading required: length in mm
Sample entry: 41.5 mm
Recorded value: 11.2 mm
